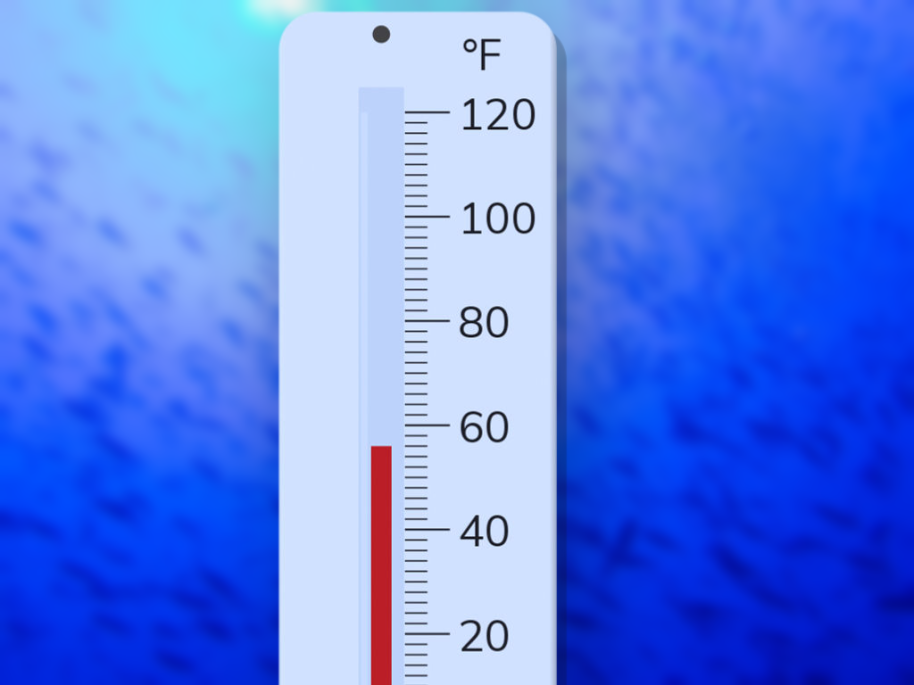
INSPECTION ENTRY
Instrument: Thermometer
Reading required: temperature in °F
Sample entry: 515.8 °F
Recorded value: 56 °F
